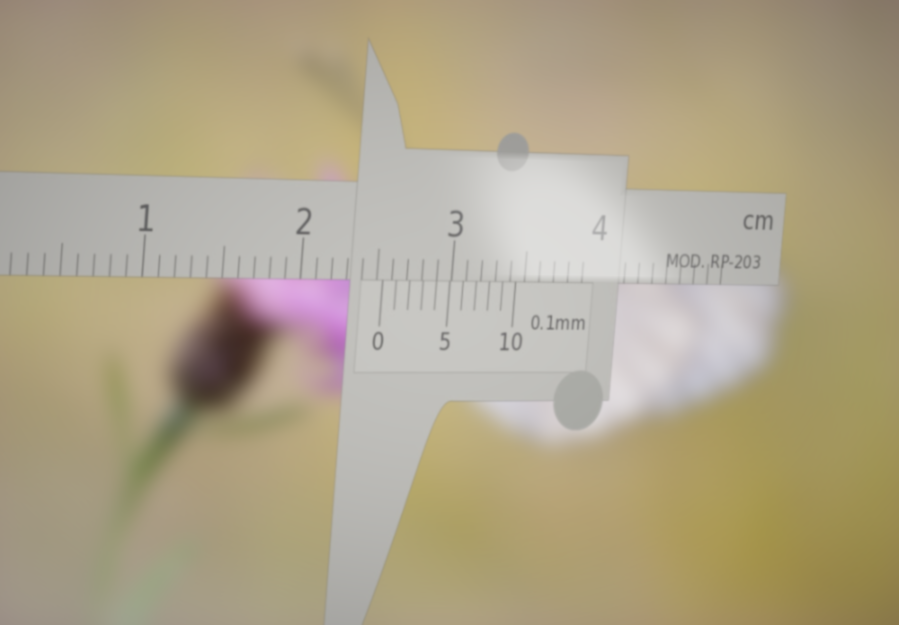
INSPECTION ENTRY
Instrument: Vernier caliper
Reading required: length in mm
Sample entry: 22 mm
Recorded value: 25.4 mm
